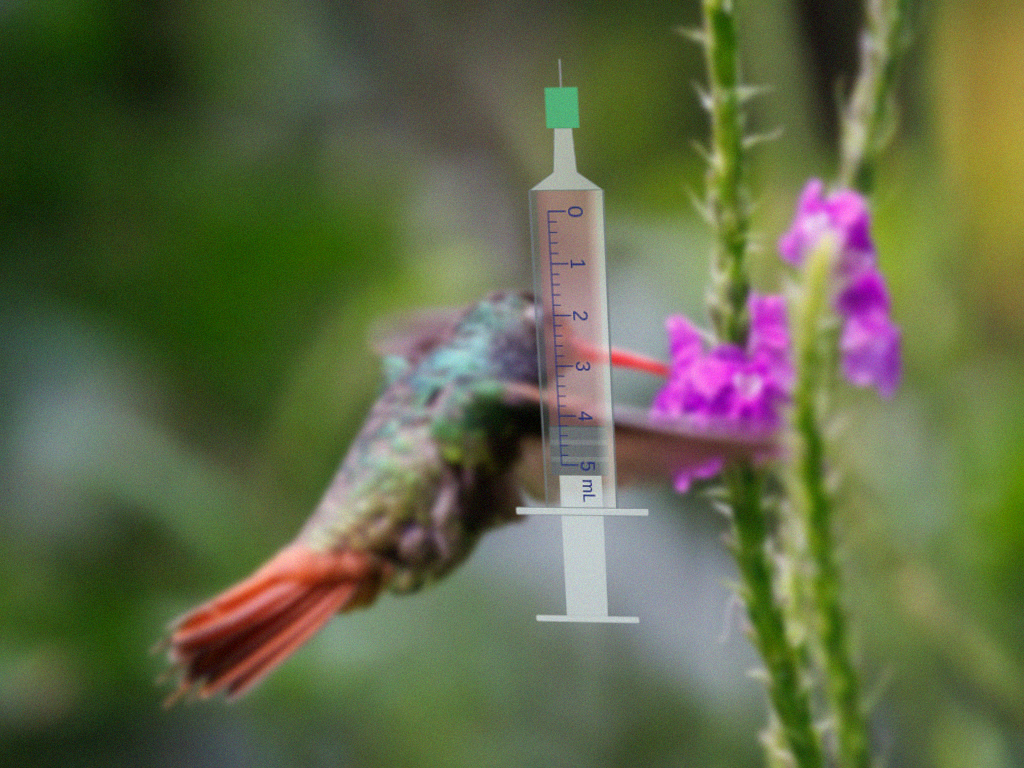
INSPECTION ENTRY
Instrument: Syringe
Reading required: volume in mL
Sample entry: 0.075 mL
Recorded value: 4.2 mL
